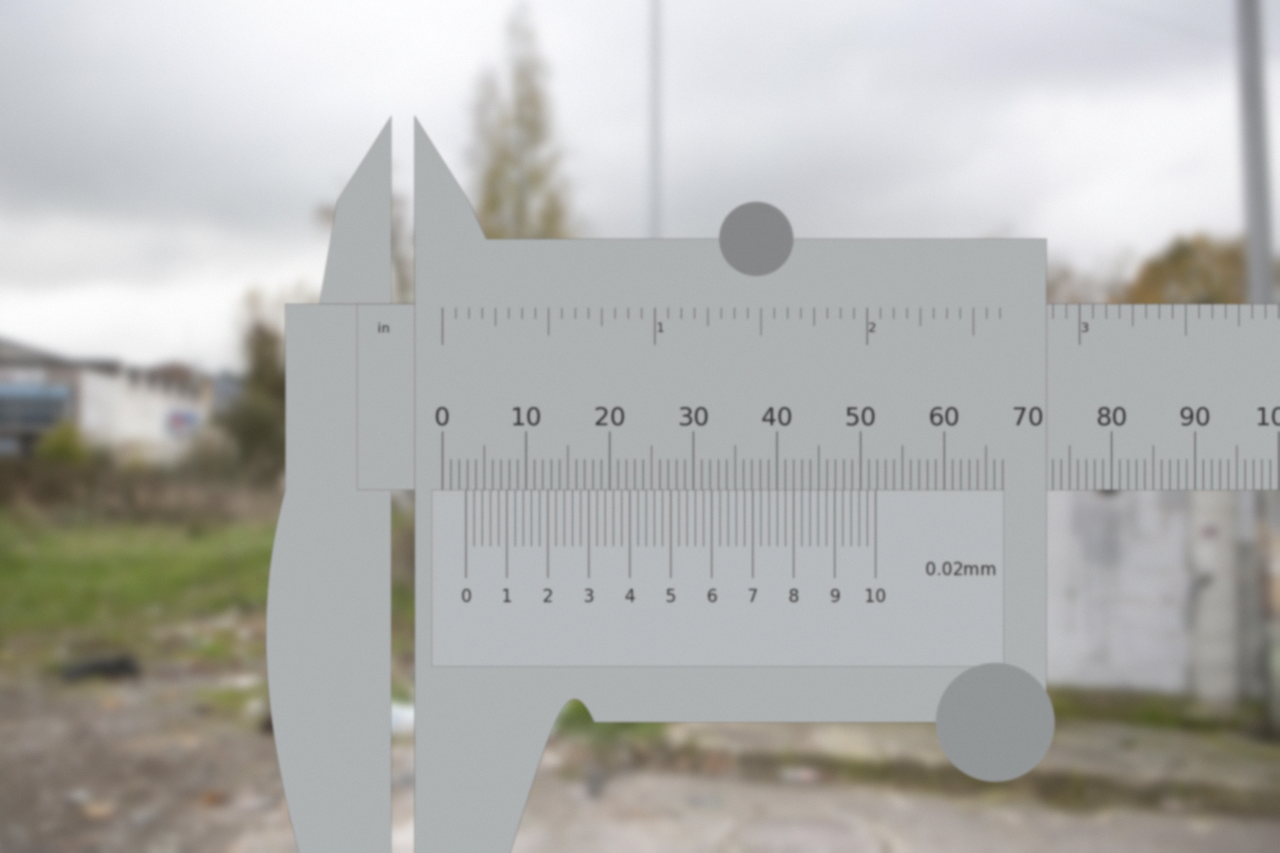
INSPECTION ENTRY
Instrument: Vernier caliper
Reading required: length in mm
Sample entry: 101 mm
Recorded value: 2.8 mm
